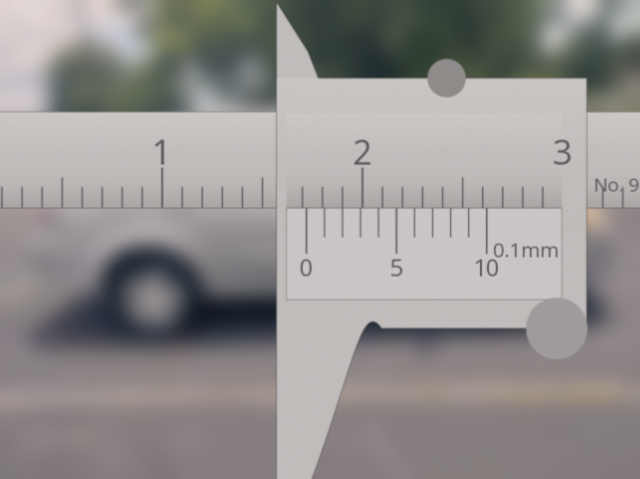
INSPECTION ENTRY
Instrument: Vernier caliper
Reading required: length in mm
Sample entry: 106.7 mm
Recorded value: 17.2 mm
